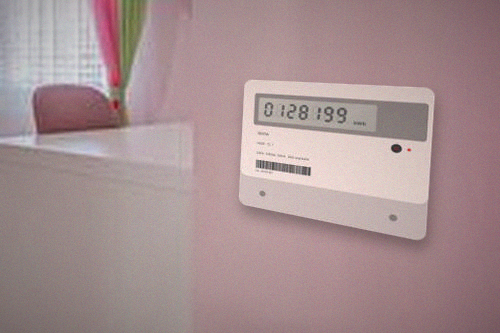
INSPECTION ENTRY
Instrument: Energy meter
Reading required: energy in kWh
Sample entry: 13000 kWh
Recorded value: 128199 kWh
